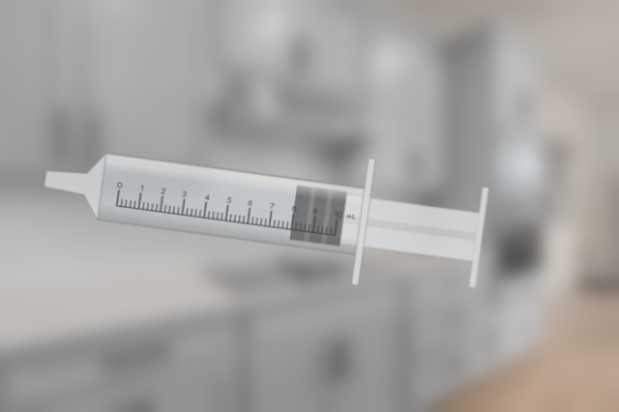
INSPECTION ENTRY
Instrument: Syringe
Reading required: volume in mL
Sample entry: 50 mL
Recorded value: 8 mL
